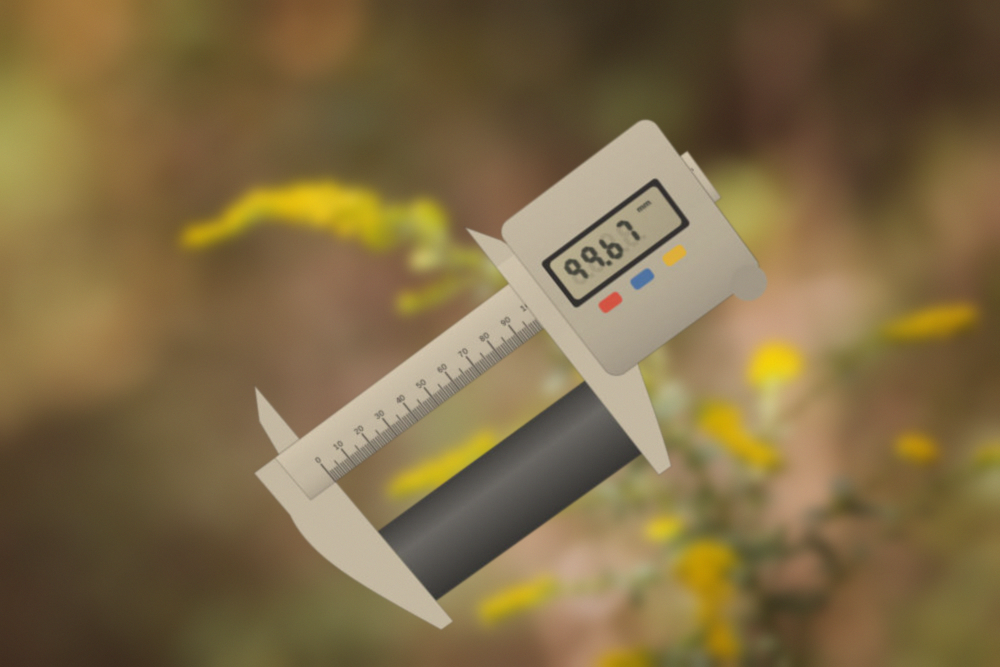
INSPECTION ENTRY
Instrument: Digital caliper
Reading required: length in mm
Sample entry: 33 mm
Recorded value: 99.67 mm
